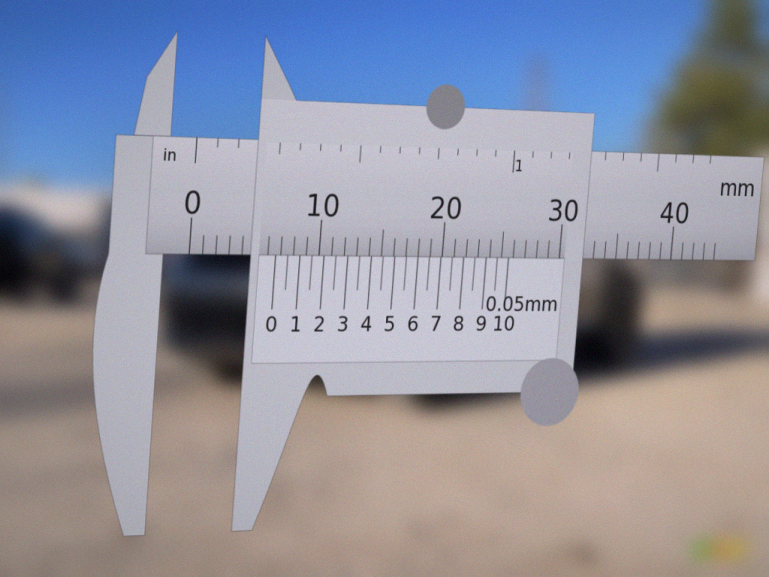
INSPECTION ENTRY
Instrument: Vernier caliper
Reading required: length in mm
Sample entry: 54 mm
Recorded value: 6.6 mm
